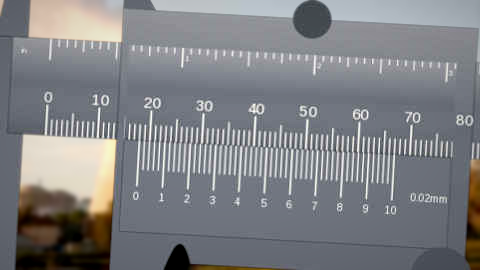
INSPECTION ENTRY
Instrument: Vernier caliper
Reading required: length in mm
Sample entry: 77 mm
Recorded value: 18.0 mm
